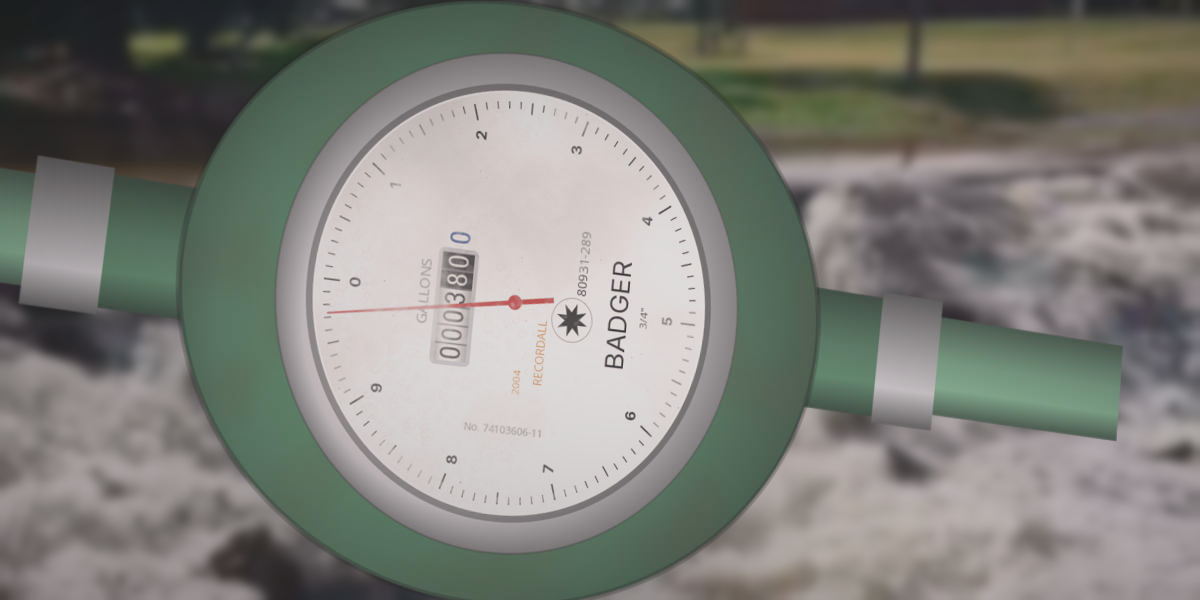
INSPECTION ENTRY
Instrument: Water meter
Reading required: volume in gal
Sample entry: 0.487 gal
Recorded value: 3799.7 gal
